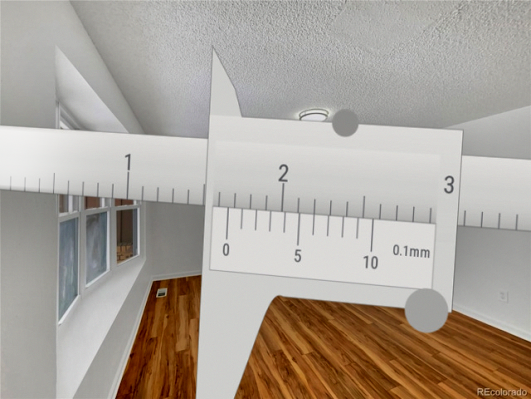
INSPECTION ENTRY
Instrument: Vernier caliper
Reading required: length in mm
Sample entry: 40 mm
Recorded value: 16.6 mm
